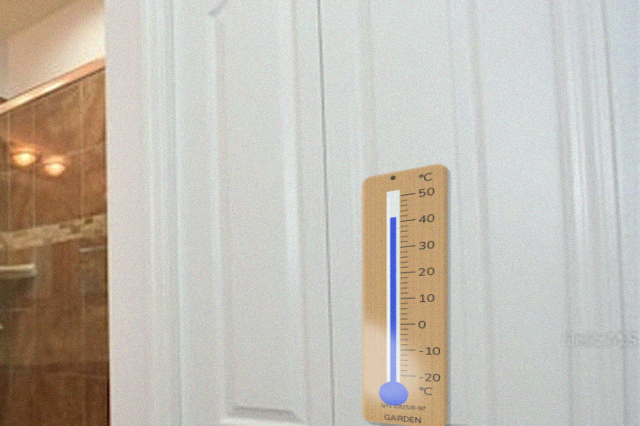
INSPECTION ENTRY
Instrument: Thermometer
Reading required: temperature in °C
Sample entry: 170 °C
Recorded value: 42 °C
